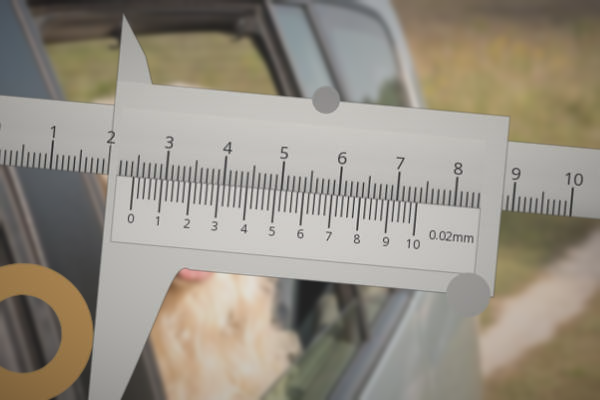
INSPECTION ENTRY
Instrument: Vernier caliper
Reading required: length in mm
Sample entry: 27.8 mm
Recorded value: 24.4 mm
